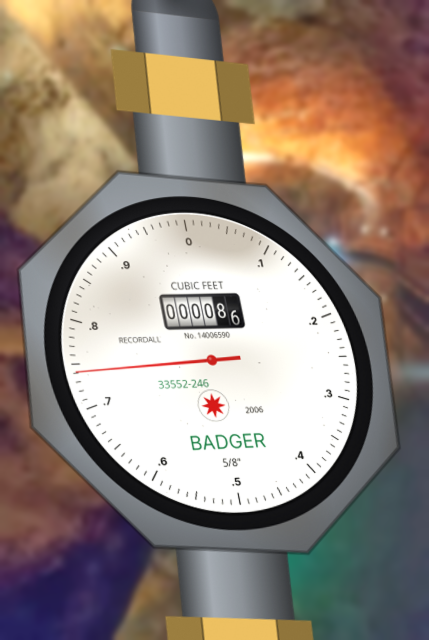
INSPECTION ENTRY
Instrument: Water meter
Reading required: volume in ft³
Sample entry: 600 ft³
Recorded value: 85.74 ft³
